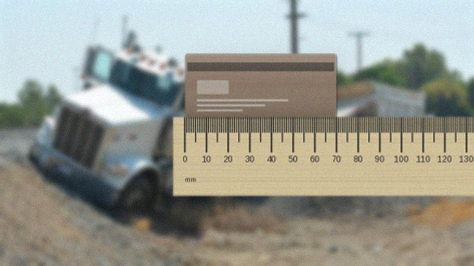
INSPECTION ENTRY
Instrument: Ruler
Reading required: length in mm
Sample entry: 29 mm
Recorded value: 70 mm
